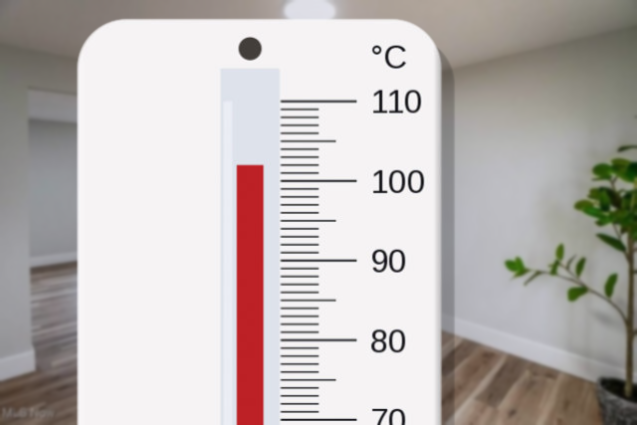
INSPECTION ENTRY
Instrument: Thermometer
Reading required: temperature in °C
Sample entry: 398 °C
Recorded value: 102 °C
